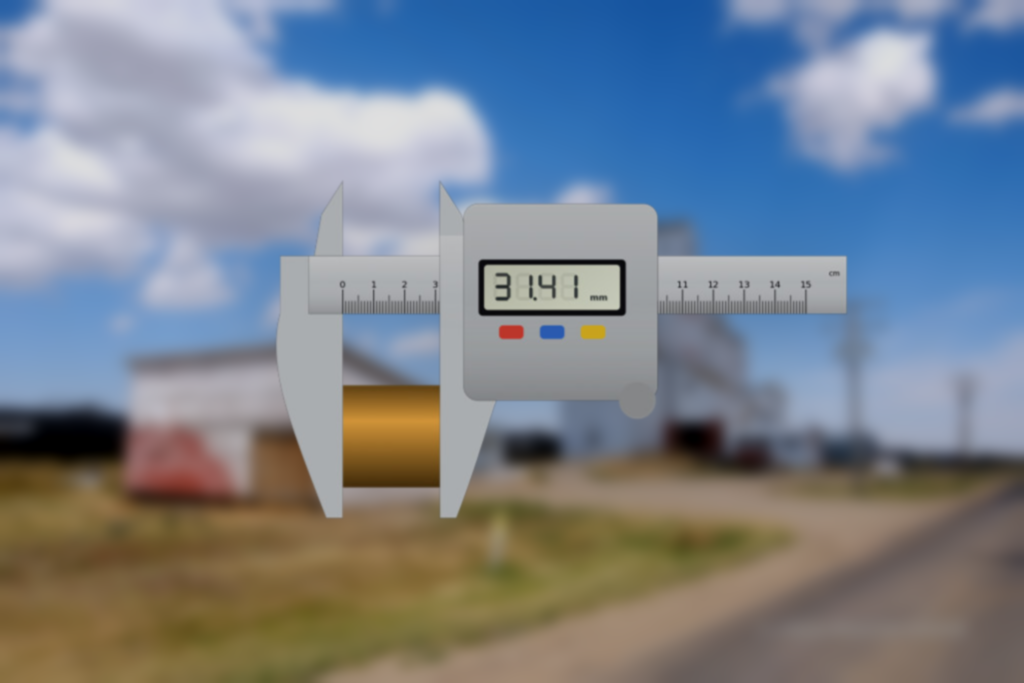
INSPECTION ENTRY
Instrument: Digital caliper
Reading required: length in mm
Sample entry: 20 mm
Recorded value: 31.41 mm
